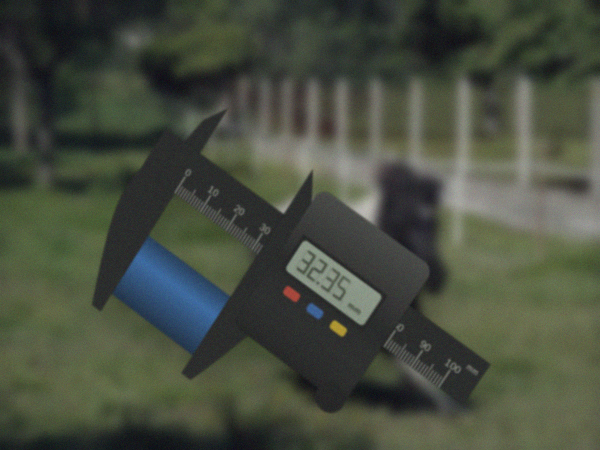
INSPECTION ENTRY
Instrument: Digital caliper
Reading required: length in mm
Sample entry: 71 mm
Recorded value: 32.35 mm
